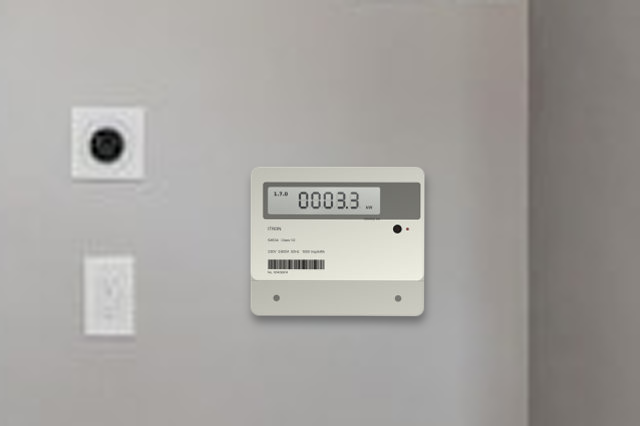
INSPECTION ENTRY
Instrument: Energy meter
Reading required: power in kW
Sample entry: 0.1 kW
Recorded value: 3.3 kW
